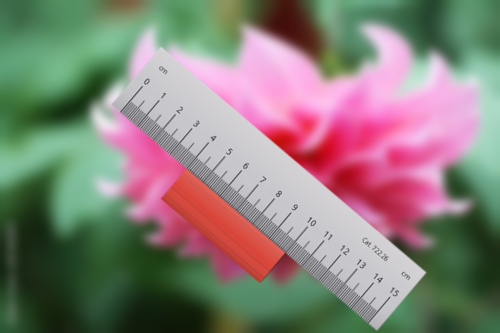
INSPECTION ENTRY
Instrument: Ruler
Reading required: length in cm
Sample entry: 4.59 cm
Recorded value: 6 cm
